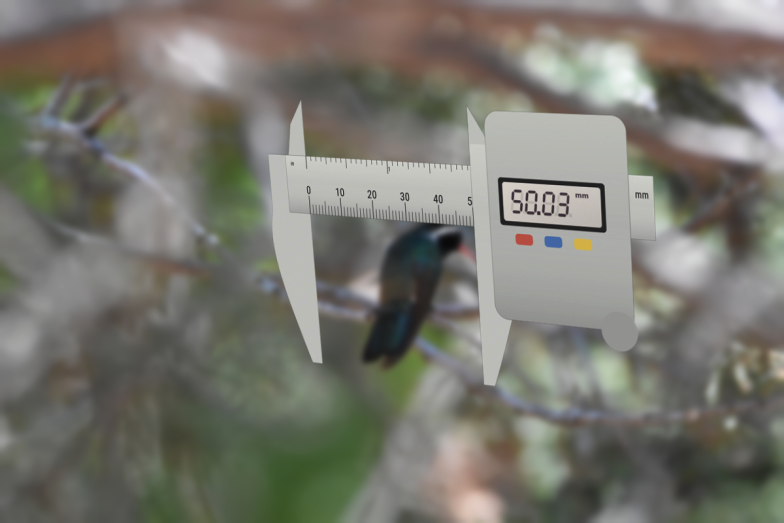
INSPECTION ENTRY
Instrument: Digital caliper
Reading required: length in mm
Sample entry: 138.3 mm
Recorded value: 50.03 mm
